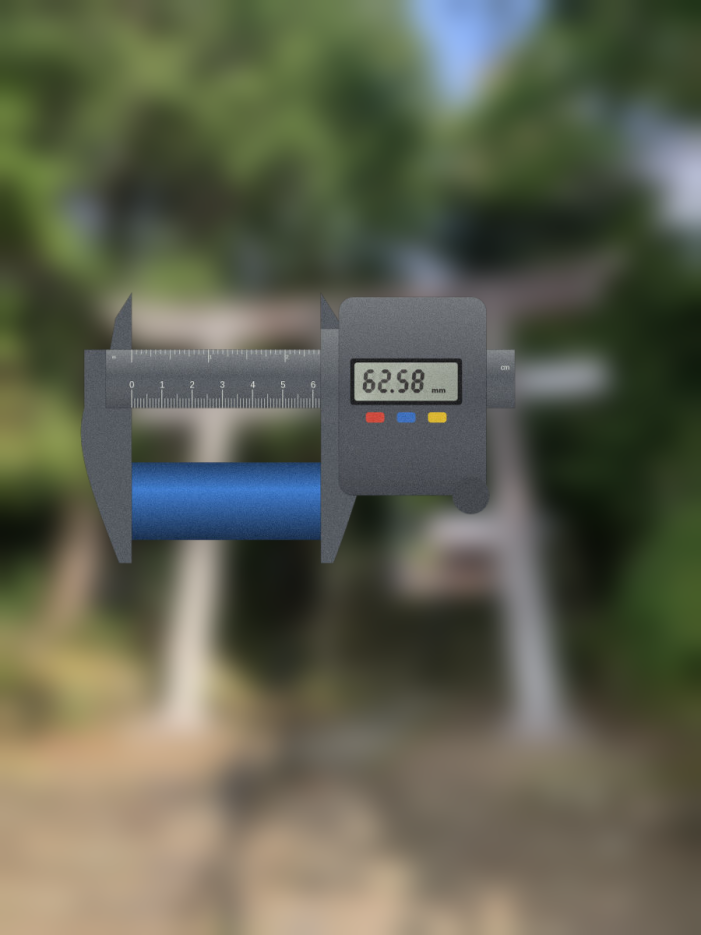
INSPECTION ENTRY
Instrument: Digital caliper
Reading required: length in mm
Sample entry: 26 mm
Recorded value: 62.58 mm
